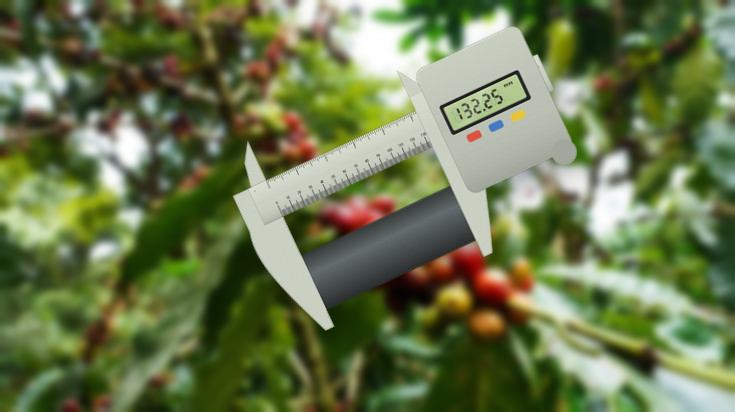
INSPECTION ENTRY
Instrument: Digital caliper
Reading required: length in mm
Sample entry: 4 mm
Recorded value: 132.25 mm
